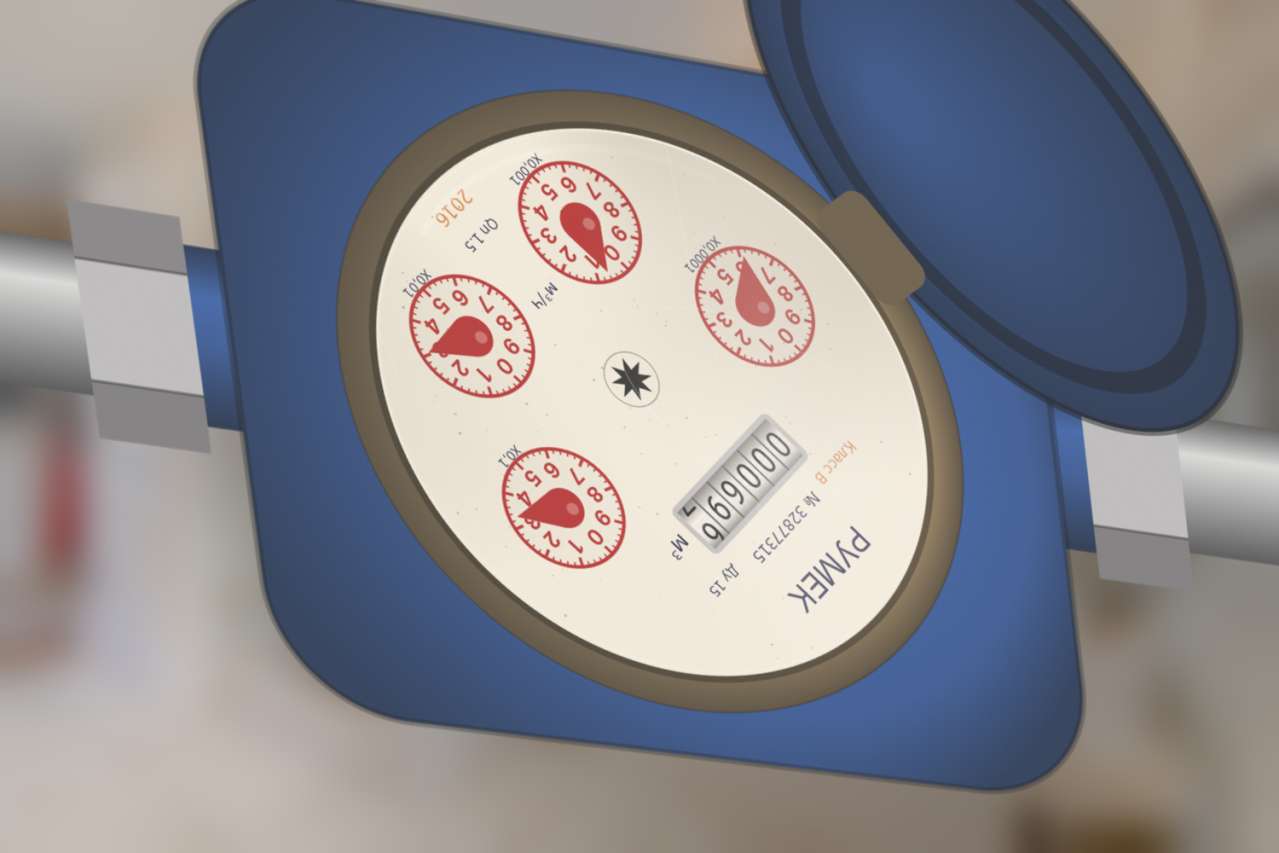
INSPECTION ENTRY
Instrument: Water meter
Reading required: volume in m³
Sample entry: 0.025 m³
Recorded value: 696.3306 m³
